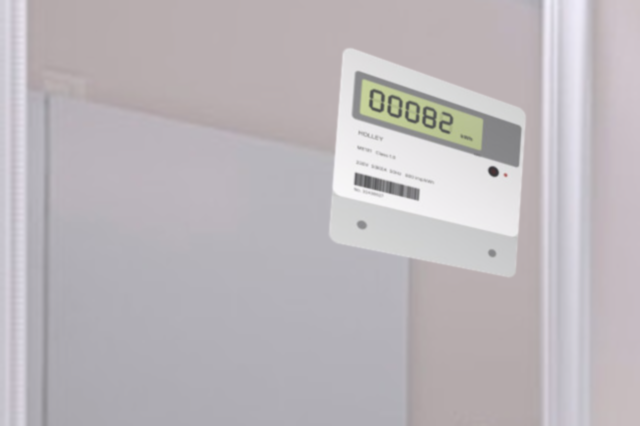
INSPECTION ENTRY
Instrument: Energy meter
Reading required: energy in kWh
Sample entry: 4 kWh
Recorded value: 82 kWh
